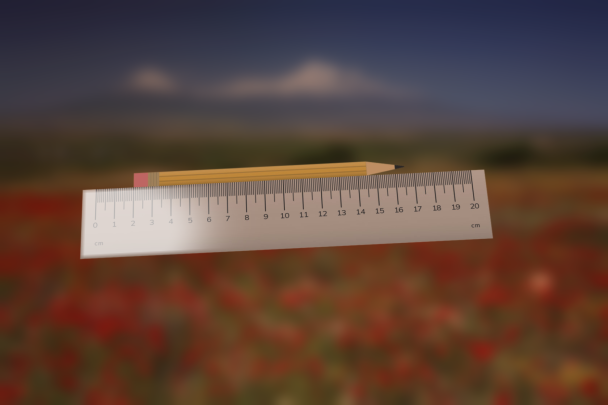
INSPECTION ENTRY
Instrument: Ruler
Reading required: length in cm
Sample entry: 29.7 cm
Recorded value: 14.5 cm
